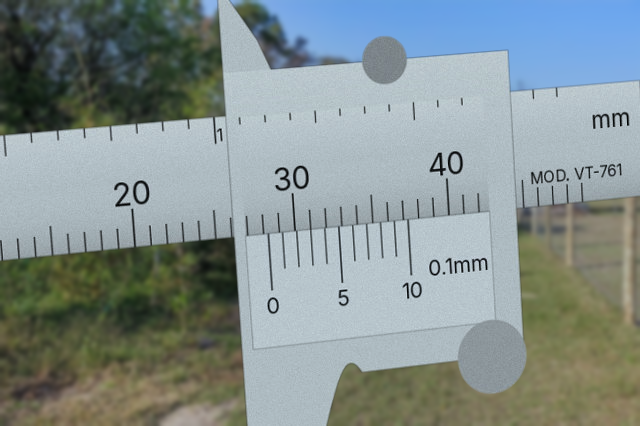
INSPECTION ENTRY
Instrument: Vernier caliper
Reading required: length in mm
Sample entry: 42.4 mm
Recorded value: 28.3 mm
